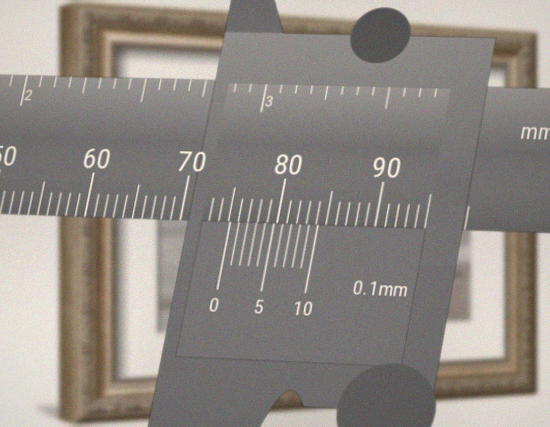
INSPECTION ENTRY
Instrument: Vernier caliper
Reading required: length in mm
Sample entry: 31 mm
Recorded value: 75.2 mm
